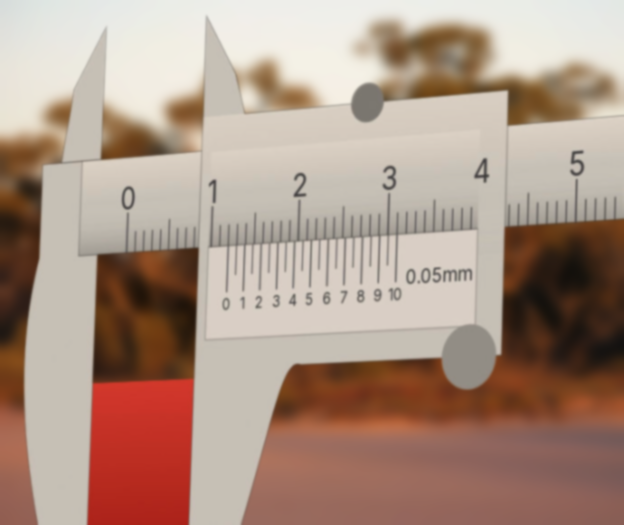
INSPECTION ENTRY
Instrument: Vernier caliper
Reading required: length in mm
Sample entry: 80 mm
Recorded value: 12.0 mm
